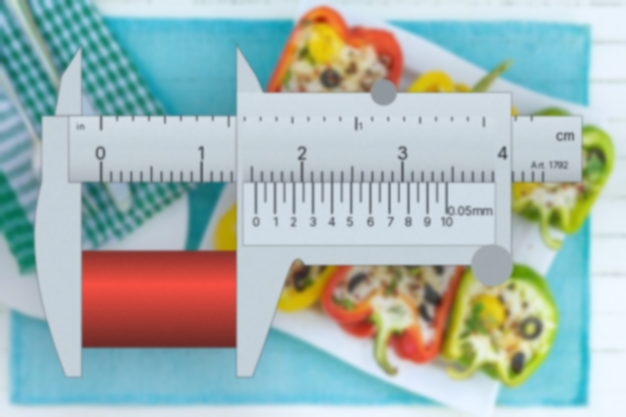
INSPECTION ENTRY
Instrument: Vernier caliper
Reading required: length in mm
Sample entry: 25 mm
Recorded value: 15.4 mm
